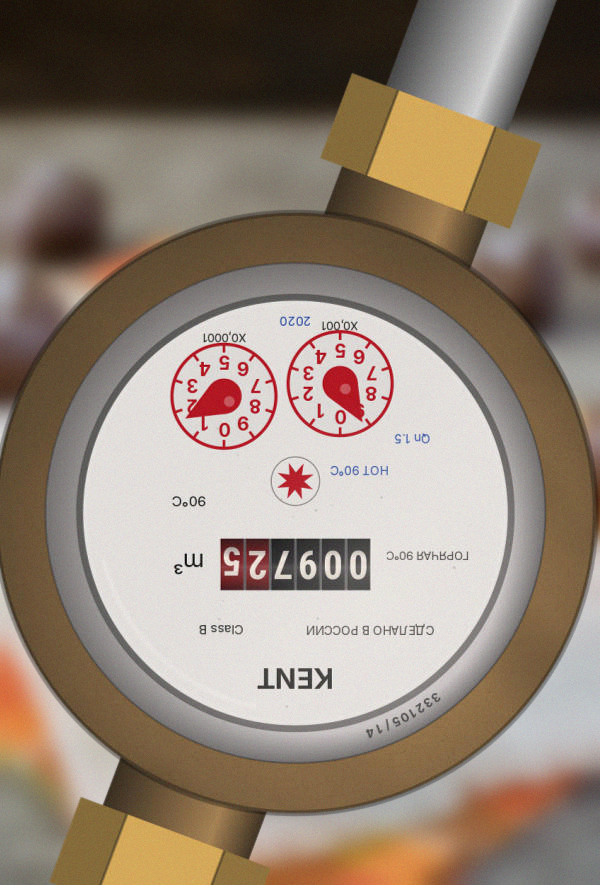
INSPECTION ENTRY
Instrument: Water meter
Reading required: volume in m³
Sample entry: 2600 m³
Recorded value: 97.2491 m³
